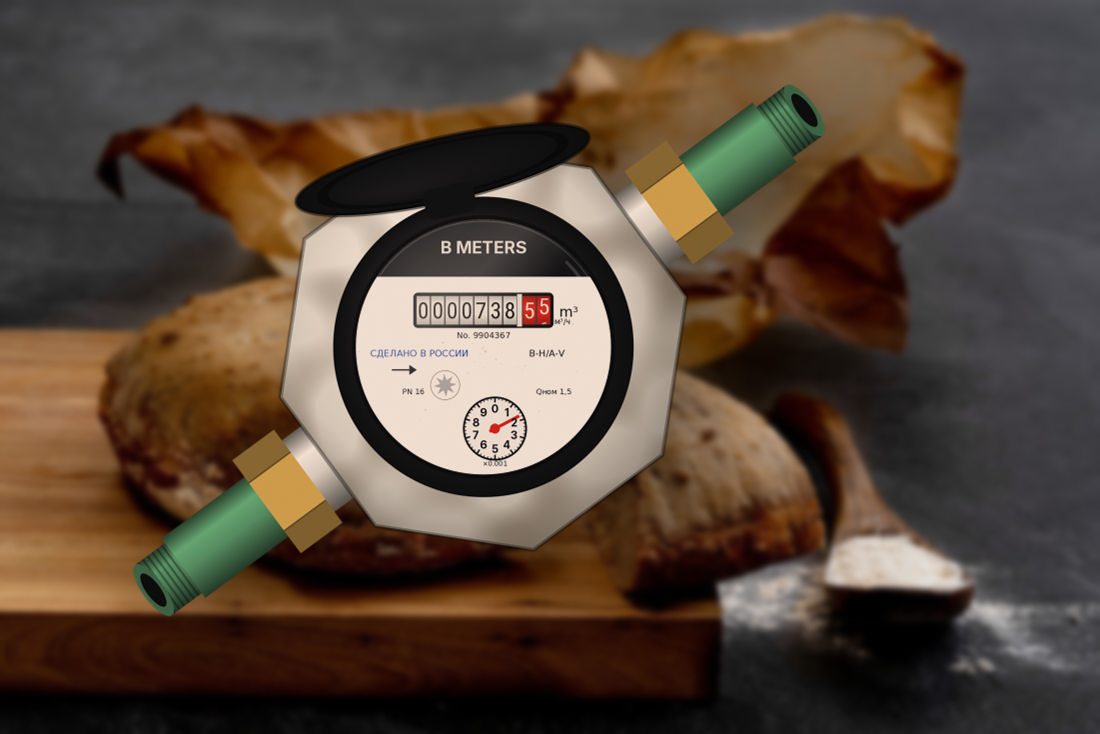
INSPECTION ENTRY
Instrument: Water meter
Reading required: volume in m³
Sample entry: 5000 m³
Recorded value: 738.551 m³
